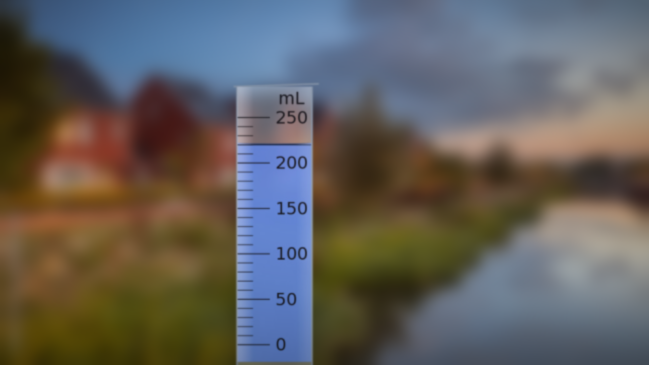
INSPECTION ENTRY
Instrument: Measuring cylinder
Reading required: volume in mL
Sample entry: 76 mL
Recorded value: 220 mL
